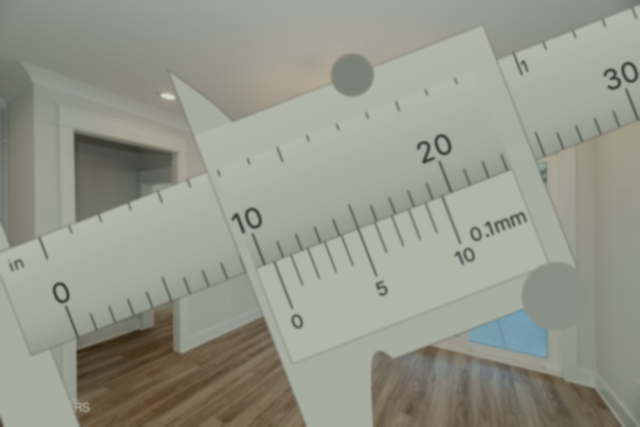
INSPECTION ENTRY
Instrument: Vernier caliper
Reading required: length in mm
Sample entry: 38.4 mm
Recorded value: 10.5 mm
